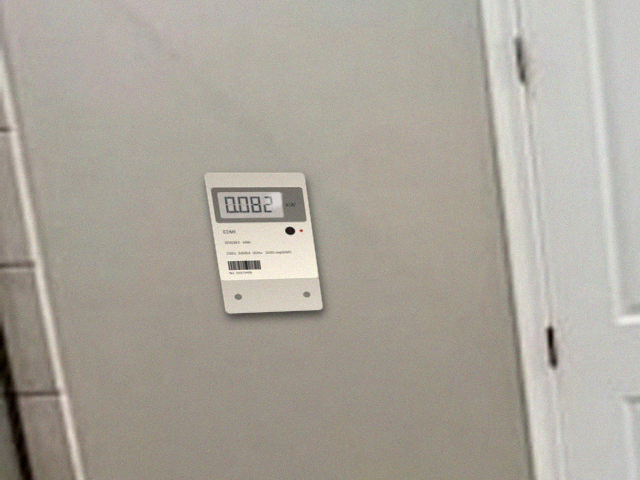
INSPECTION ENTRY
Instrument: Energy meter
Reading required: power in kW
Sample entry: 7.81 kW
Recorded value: 0.082 kW
